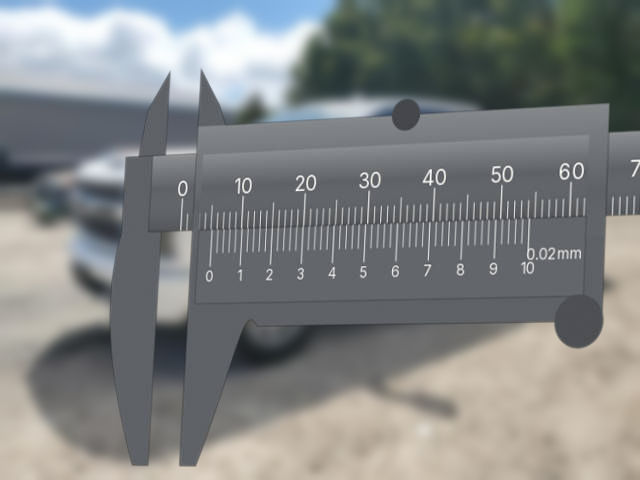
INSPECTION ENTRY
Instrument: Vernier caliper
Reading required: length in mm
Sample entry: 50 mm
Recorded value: 5.2 mm
